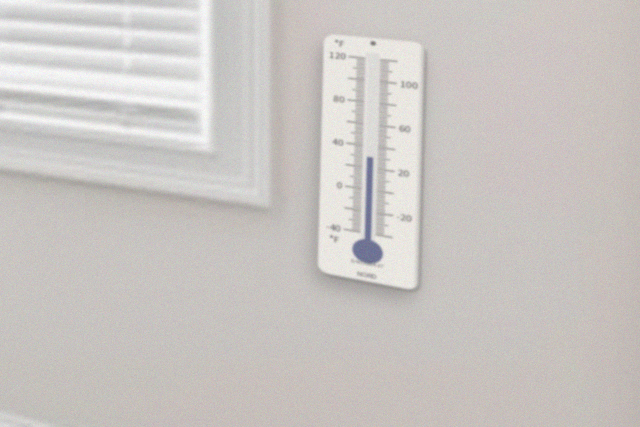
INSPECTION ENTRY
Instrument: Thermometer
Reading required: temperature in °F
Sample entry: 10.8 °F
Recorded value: 30 °F
